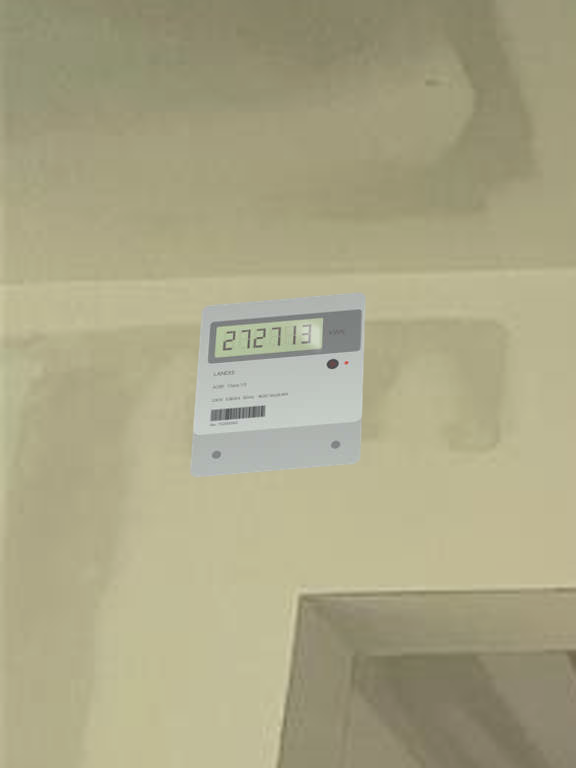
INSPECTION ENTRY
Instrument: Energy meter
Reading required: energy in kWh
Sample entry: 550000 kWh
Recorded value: 272713 kWh
